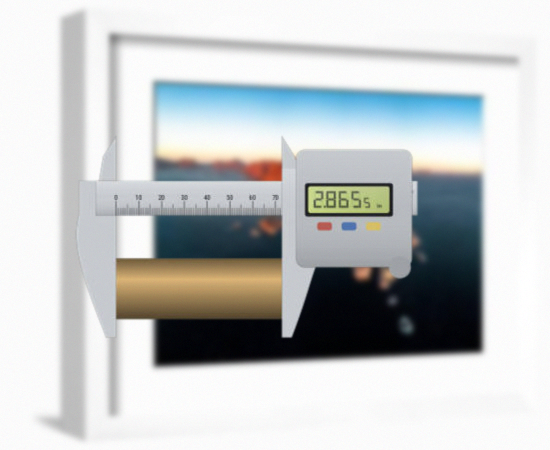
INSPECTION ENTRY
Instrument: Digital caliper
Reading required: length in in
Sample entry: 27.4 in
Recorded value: 2.8655 in
